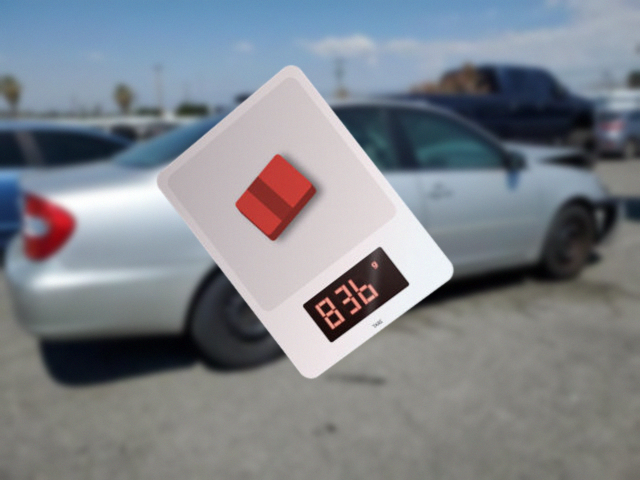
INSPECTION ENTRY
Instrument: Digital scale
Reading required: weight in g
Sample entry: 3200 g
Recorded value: 836 g
